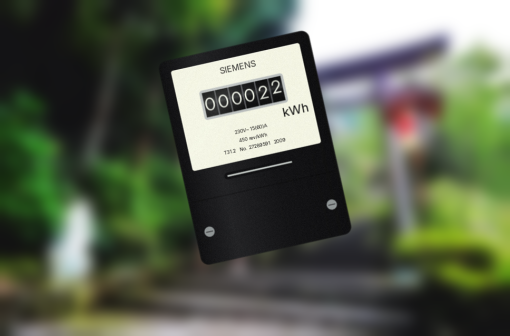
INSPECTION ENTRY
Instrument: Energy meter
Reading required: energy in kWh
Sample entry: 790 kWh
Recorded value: 22 kWh
